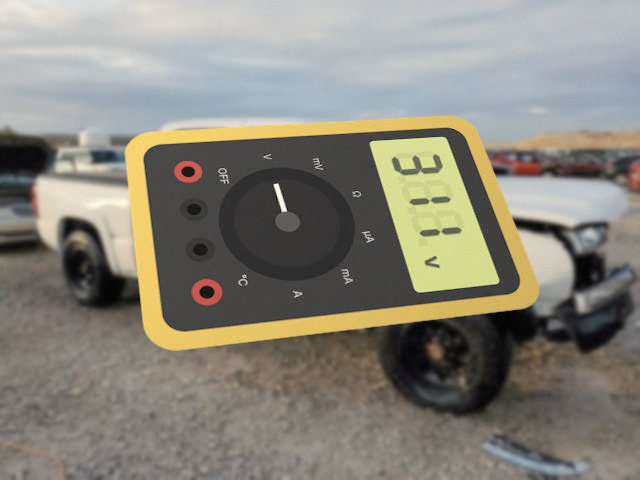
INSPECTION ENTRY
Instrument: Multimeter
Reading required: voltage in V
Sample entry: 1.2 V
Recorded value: 311 V
